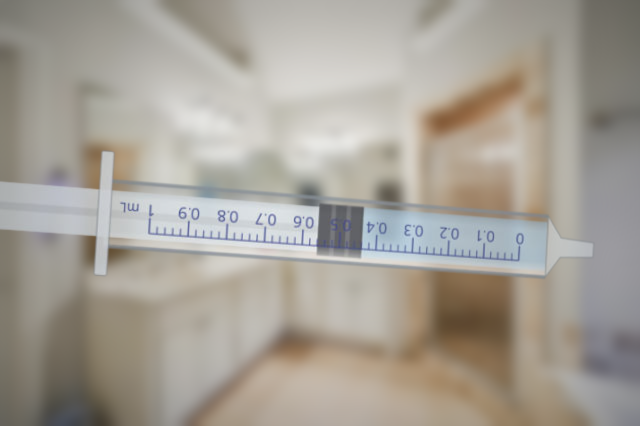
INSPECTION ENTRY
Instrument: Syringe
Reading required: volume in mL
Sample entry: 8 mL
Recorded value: 0.44 mL
